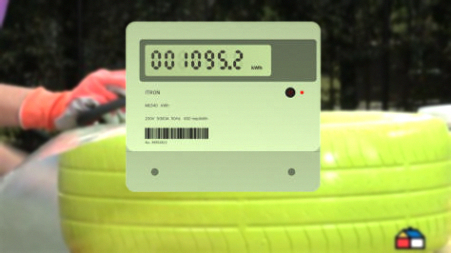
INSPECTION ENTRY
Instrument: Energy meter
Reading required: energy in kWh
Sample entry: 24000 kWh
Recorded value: 1095.2 kWh
